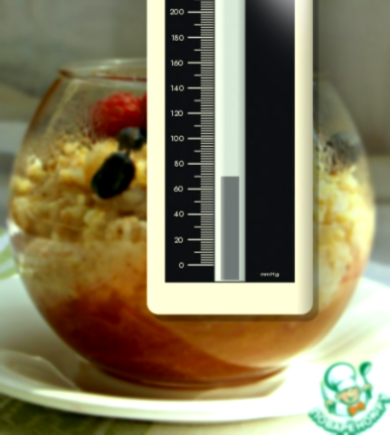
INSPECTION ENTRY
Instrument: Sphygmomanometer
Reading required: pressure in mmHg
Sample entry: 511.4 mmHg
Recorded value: 70 mmHg
